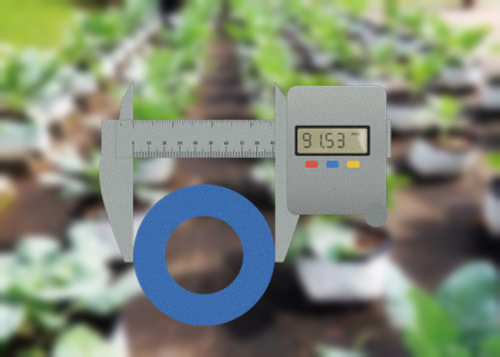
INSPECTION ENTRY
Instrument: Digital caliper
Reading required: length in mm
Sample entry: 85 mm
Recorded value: 91.53 mm
